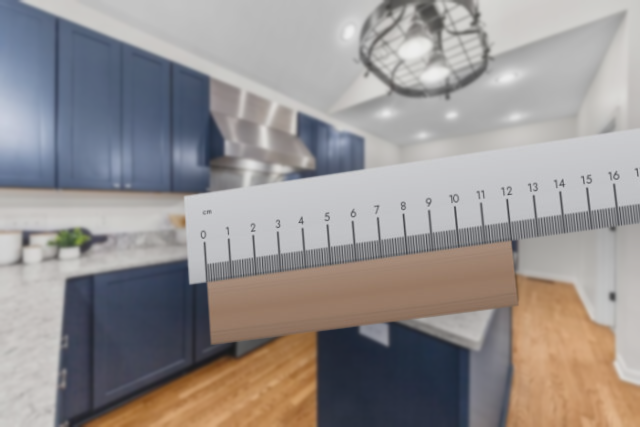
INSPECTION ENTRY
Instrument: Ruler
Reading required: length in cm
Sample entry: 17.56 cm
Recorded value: 12 cm
